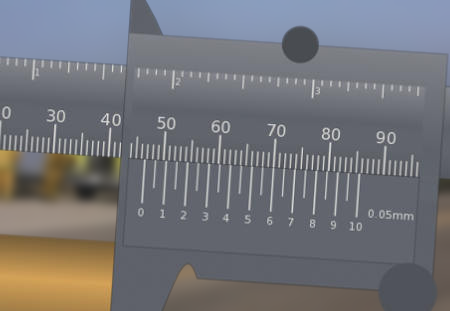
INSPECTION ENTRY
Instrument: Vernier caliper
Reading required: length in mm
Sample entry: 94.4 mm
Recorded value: 46.6 mm
